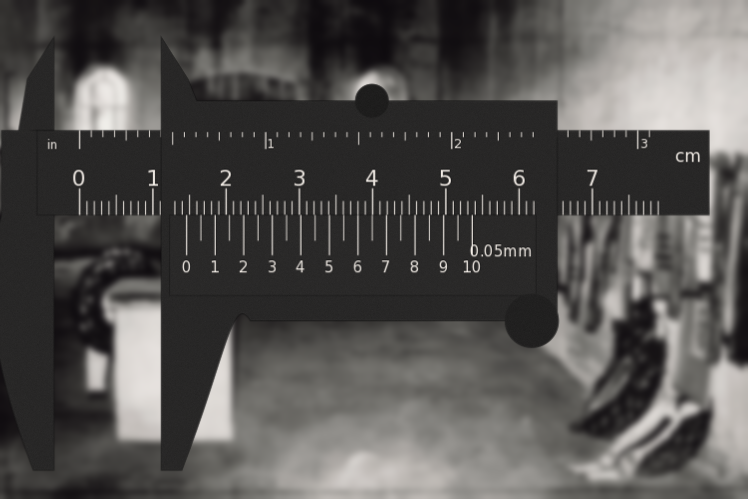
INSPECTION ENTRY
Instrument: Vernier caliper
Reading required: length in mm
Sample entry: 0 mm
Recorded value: 14.6 mm
